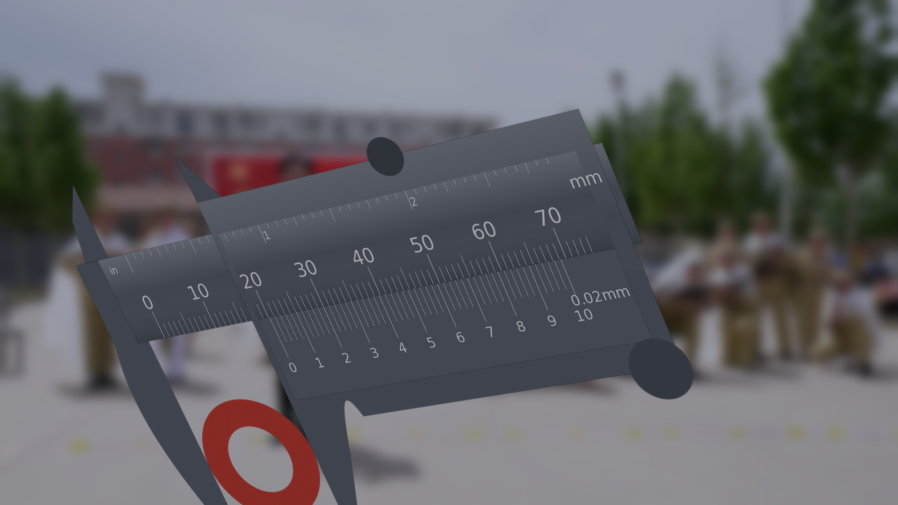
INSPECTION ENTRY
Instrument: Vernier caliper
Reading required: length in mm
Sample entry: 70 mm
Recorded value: 20.2 mm
